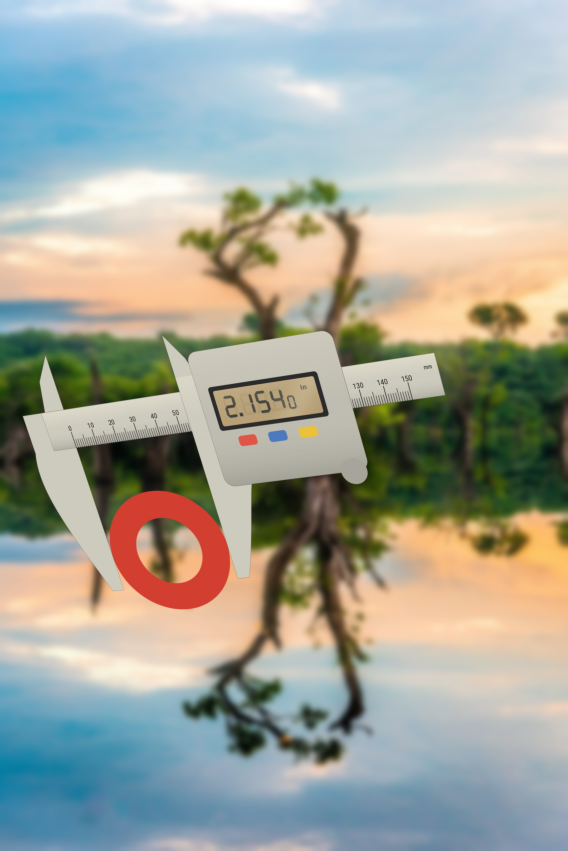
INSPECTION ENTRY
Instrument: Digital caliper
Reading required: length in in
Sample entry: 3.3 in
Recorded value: 2.1540 in
